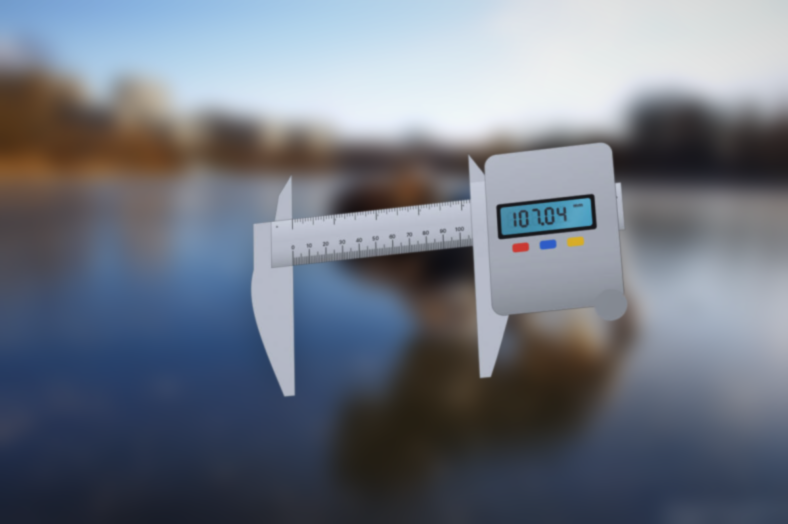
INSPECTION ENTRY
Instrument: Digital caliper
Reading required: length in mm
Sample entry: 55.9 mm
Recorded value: 107.04 mm
